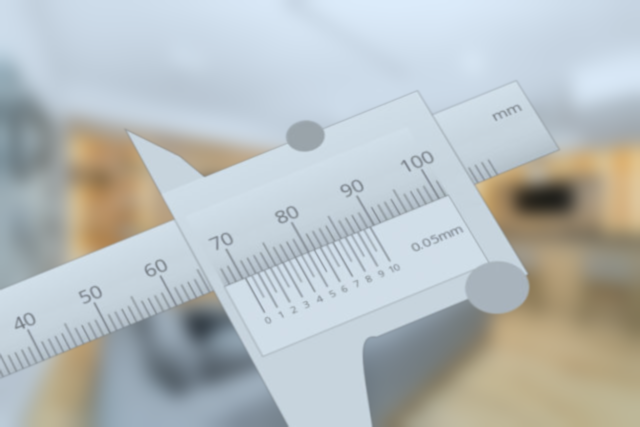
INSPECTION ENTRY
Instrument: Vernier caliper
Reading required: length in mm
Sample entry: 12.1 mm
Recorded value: 70.4 mm
